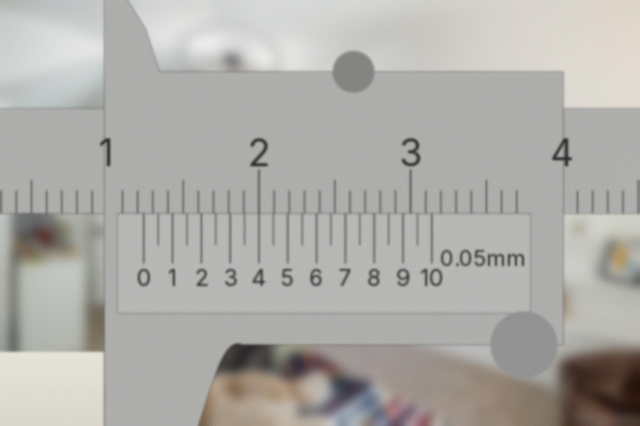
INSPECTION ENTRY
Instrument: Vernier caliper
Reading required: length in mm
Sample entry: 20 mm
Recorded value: 12.4 mm
